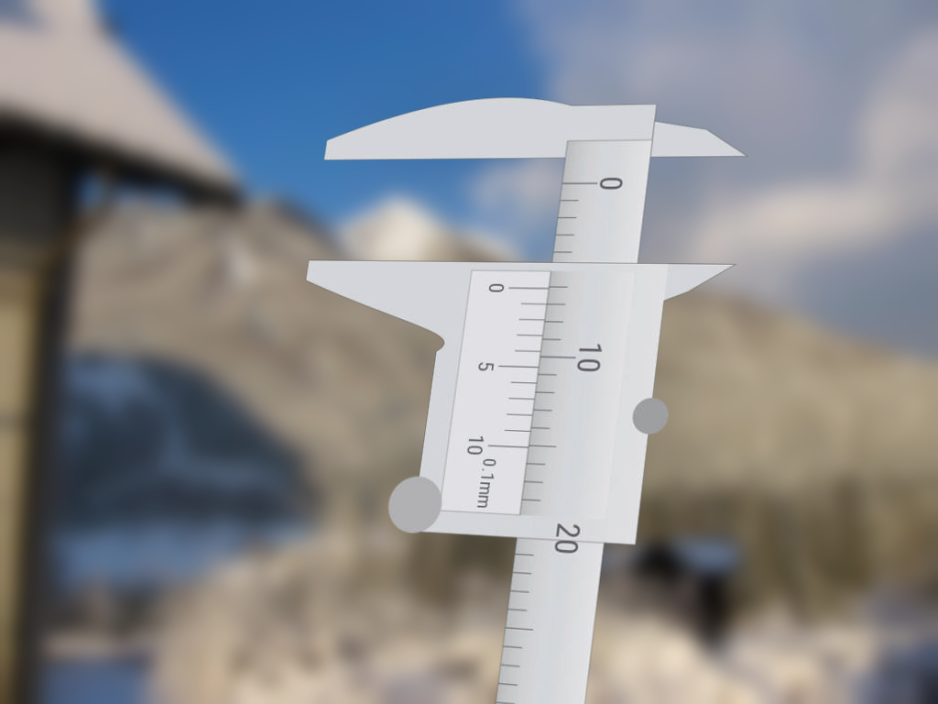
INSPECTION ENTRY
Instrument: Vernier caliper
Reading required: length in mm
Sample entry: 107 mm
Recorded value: 6.1 mm
